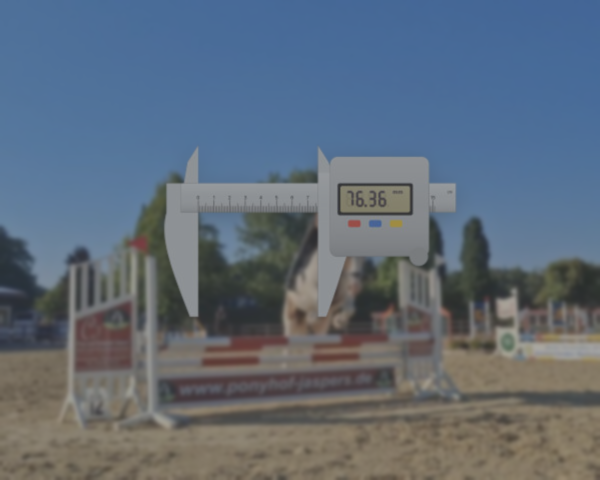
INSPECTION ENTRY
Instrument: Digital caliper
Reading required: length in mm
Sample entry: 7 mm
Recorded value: 76.36 mm
